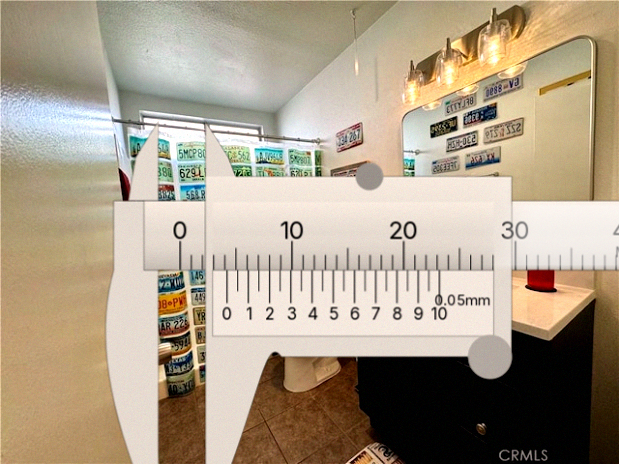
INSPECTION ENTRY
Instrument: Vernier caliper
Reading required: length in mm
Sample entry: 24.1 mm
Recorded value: 4.2 mm
